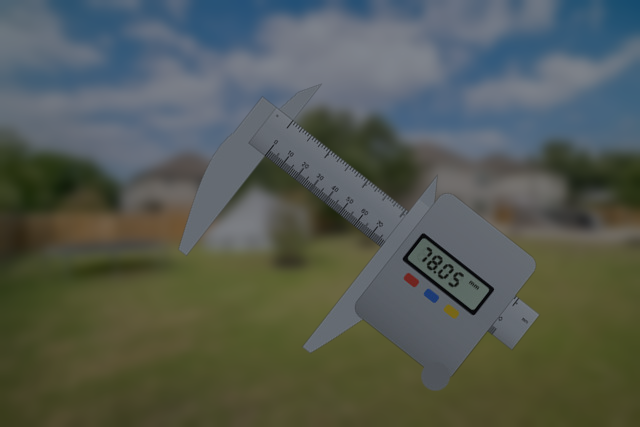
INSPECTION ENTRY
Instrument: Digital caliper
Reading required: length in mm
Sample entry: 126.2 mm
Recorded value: 78.05 mm
